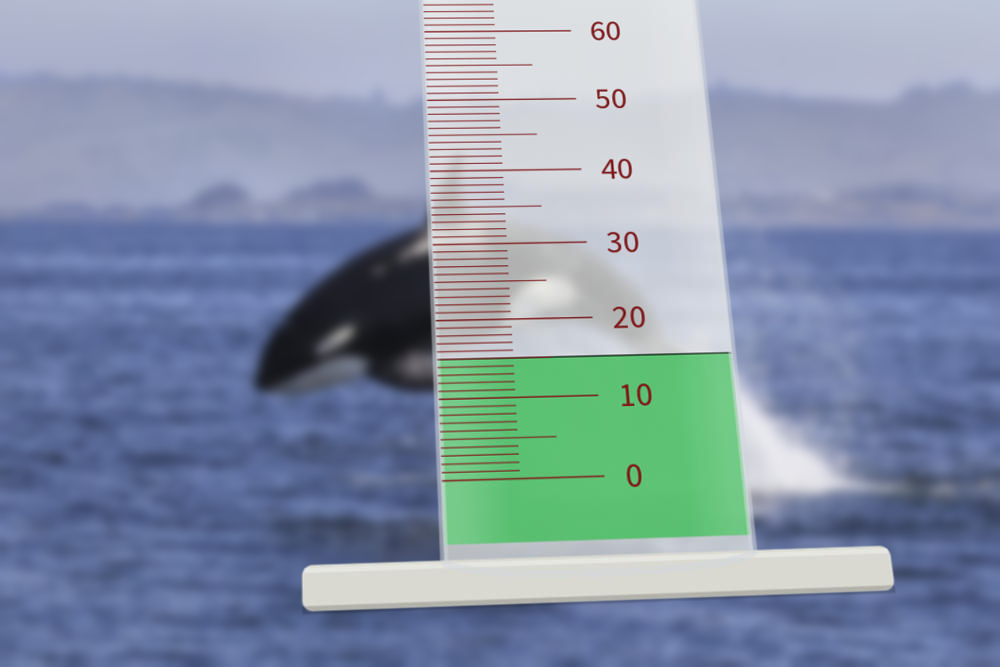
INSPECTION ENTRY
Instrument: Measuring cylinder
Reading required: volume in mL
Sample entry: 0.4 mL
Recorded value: 15 mL
